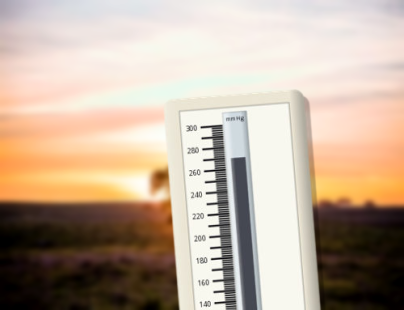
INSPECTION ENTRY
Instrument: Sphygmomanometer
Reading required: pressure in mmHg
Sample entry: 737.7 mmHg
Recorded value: 270 mmHg
